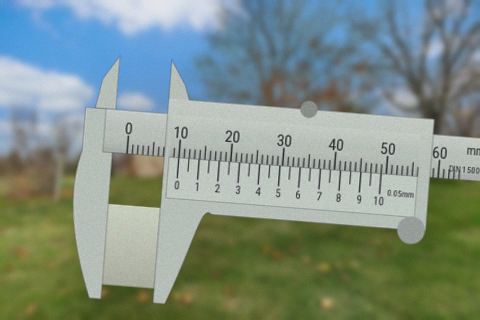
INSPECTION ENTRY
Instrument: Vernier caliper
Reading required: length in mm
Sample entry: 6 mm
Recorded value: 10.0 mm
